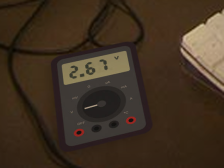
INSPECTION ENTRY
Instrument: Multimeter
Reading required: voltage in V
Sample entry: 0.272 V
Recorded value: 2.67 V
